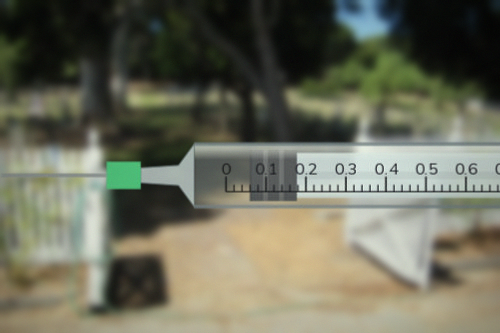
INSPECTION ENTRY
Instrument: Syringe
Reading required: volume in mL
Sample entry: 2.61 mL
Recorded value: 0.06 mL
